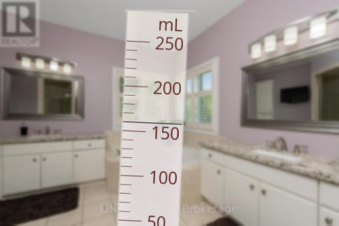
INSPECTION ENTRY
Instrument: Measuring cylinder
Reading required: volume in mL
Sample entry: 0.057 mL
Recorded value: 160 mL
